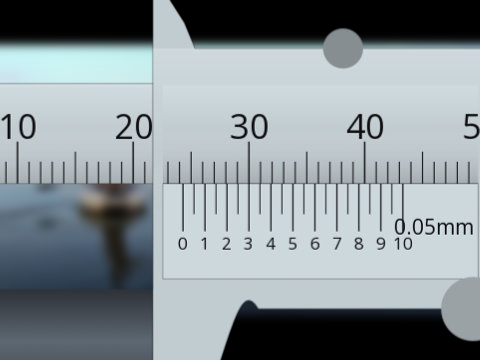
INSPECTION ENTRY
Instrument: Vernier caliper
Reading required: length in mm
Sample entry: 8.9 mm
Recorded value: 24.3 mm
